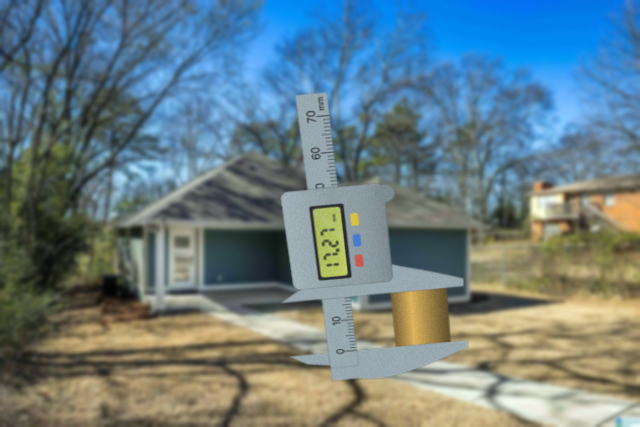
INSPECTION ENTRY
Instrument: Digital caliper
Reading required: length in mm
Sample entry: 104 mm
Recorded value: 17.27 mm
